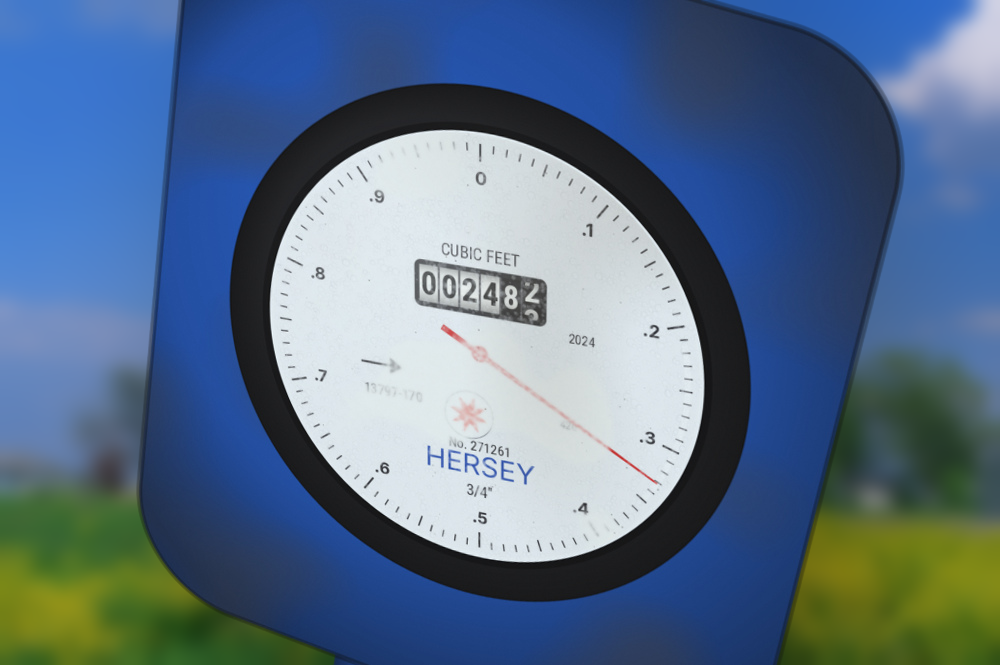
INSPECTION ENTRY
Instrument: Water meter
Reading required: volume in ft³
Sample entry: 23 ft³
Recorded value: 2482.33 ft³
